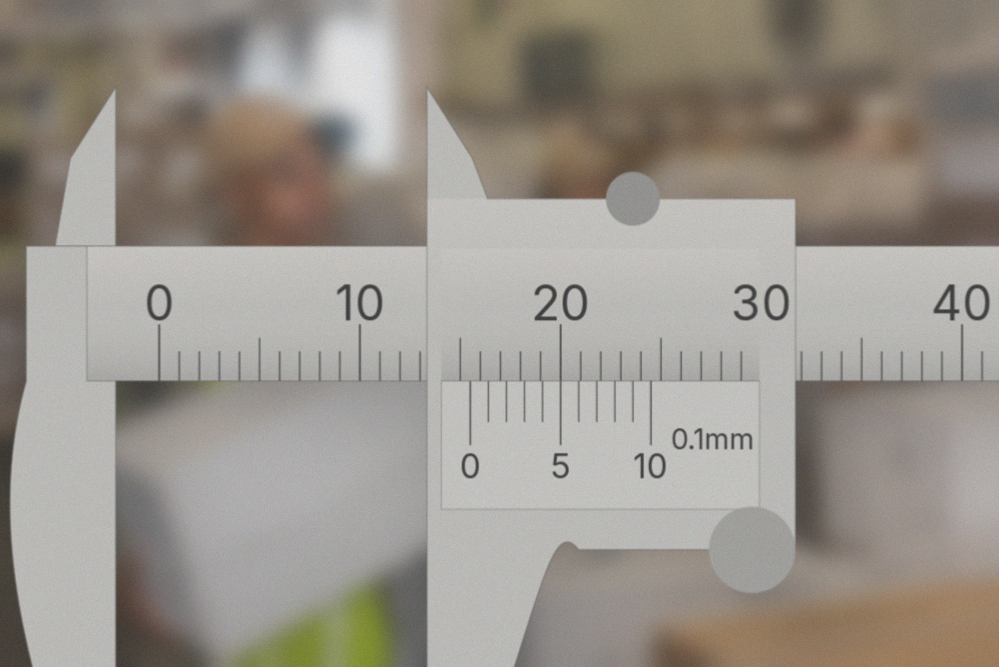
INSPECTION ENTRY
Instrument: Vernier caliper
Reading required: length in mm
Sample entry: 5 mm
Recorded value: 15.5 mm
